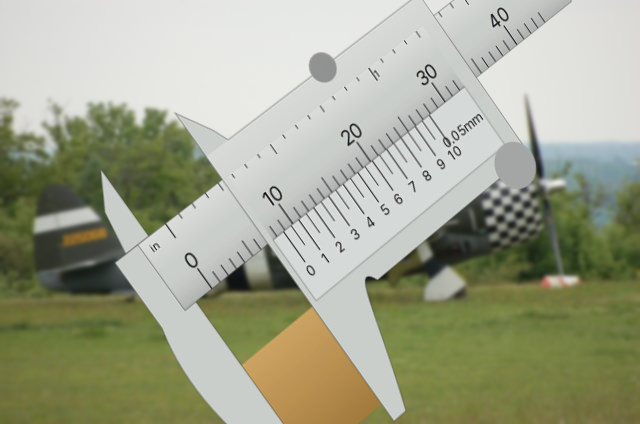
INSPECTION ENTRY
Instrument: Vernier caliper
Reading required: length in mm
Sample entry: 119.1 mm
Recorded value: 8.8 mm
